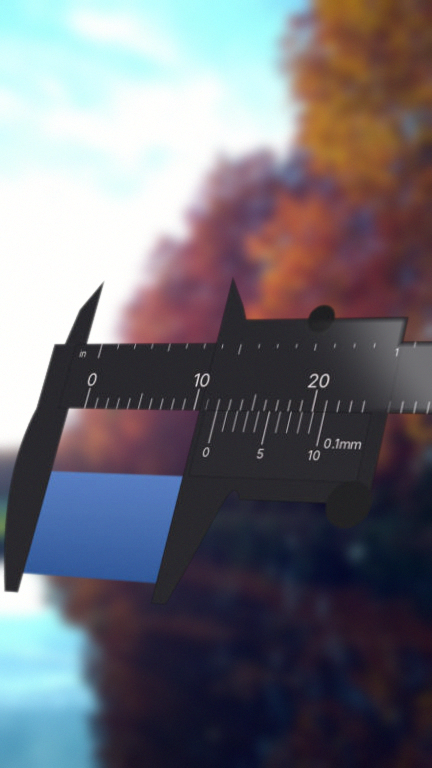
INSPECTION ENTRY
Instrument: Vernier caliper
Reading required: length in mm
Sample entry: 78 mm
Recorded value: 12.0 mm
